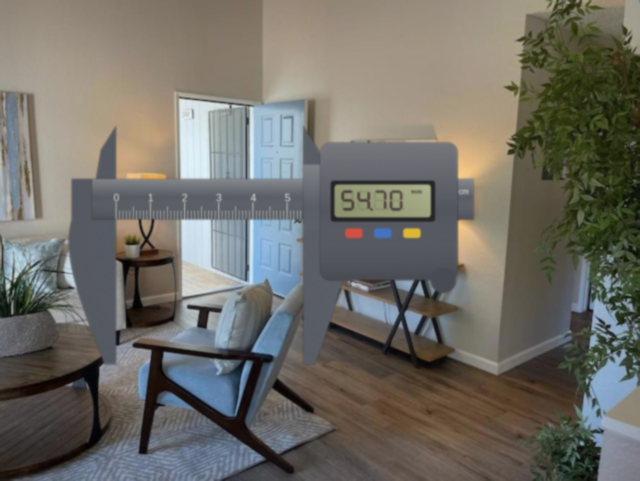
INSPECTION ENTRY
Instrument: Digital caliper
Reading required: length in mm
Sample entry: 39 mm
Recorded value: 54.70 mm
